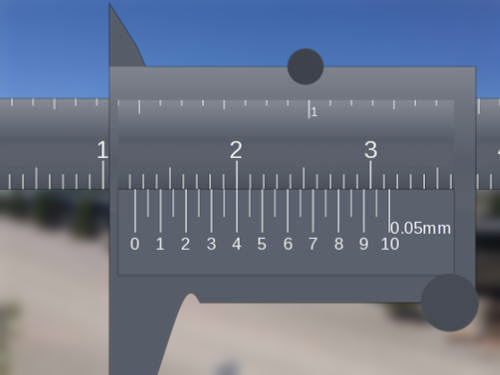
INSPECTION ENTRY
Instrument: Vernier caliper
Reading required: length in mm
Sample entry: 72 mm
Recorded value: 12.4 mm
